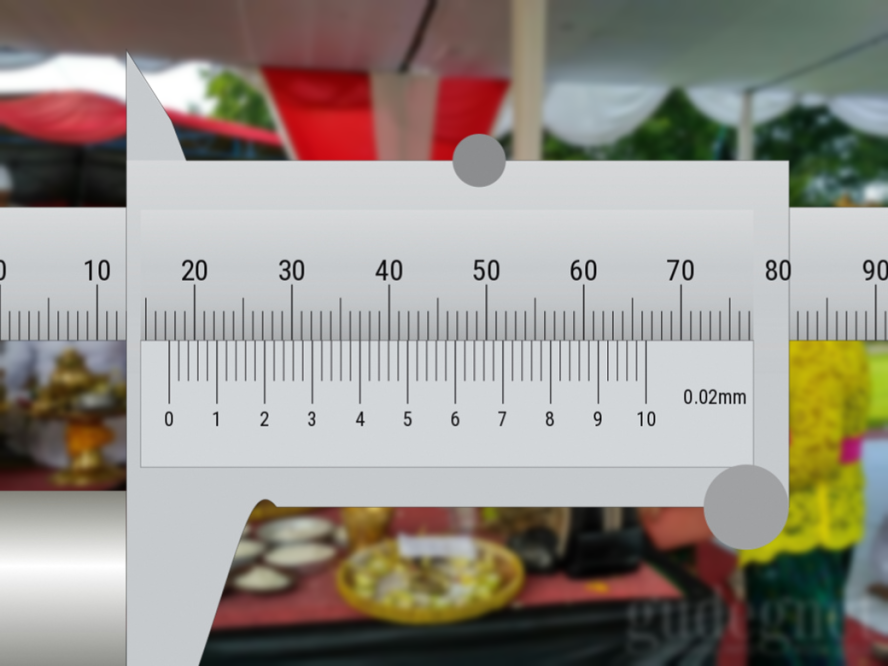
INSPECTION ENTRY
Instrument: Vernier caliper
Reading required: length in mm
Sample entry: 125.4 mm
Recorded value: 17.4 mm
